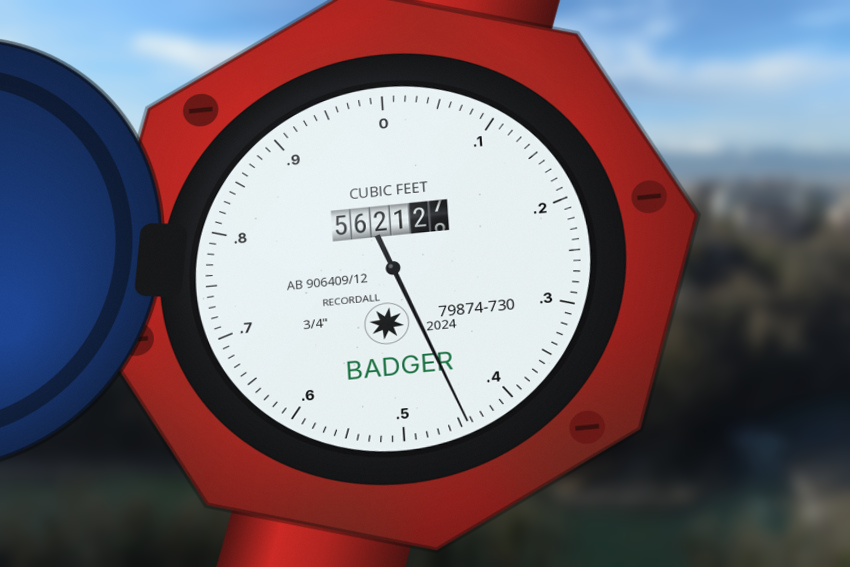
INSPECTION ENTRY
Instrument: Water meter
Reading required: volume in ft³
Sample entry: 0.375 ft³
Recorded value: 562127.44 ft³
